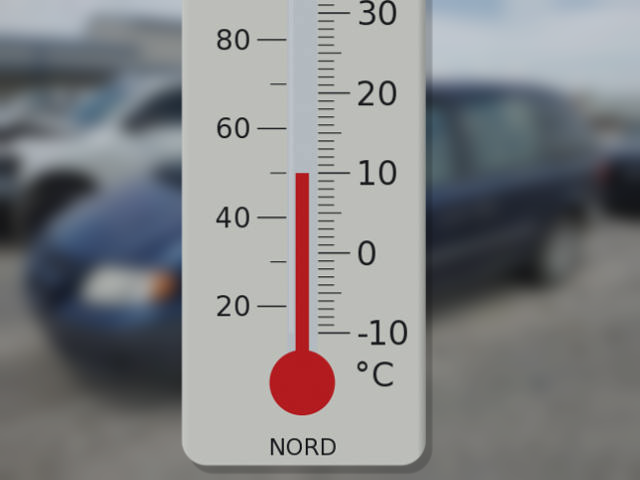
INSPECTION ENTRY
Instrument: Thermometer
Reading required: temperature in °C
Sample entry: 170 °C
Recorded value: 10 °C
